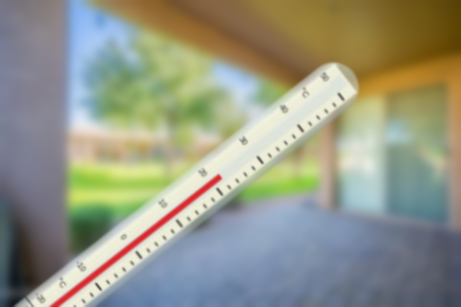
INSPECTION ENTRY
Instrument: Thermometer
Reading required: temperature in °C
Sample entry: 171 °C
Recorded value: 22 °C
